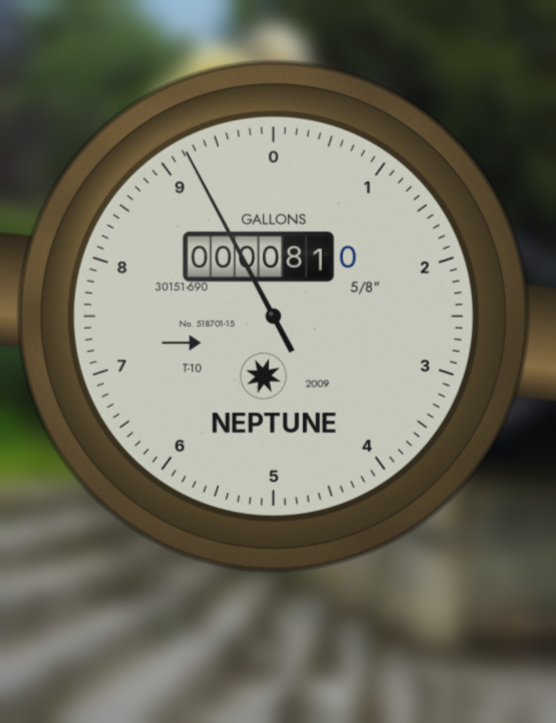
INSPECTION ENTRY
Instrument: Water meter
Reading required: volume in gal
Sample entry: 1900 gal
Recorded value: 809.2 gal
